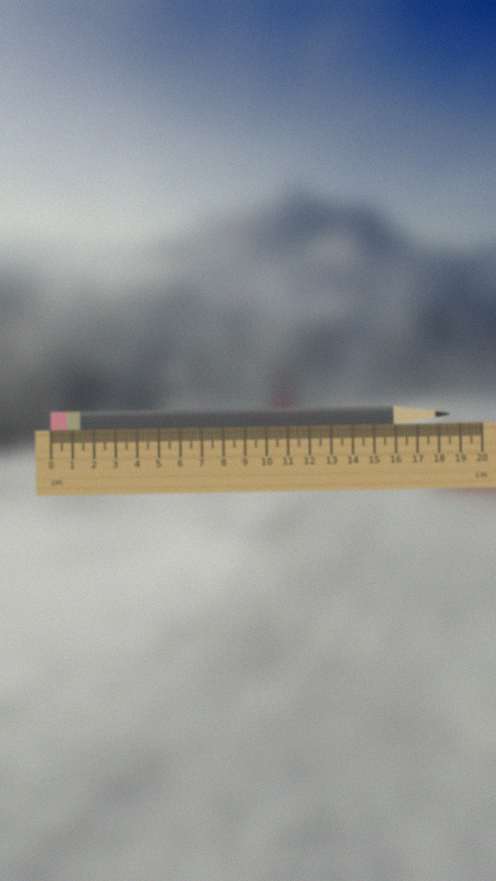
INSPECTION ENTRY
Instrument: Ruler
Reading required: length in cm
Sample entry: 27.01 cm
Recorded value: 18.5 cm
